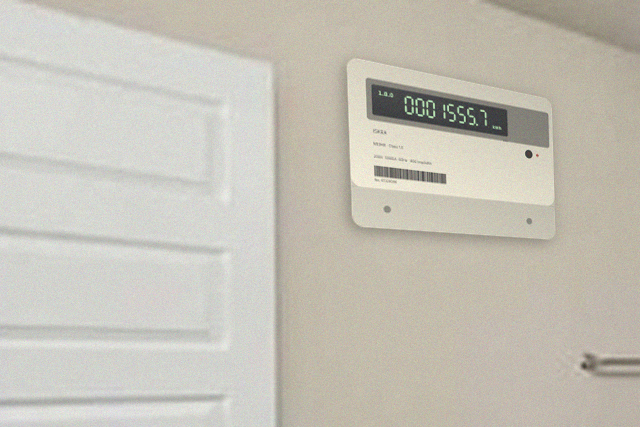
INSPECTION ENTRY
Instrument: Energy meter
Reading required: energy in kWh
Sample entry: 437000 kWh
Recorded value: 1555.7 kWh
